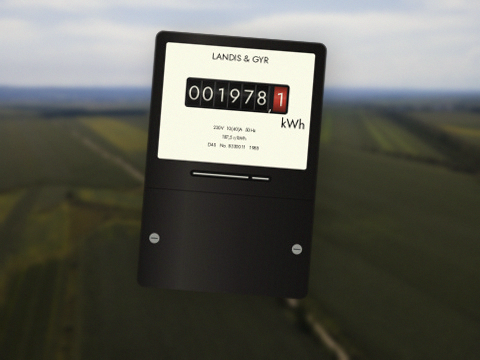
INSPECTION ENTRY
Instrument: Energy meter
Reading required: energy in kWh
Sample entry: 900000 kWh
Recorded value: 1978.1 kWh
